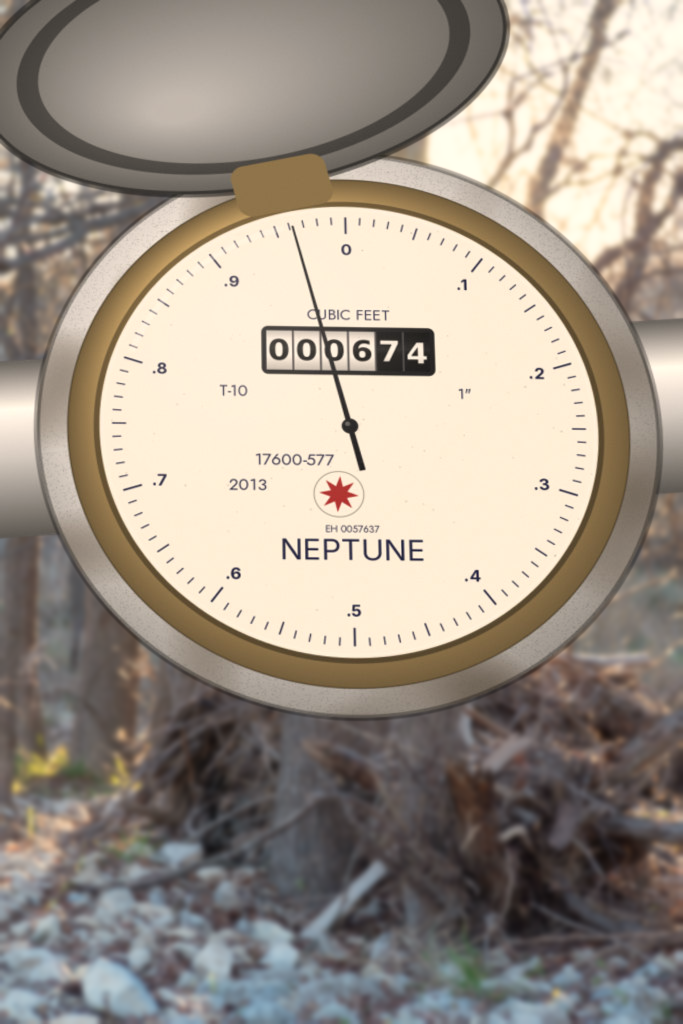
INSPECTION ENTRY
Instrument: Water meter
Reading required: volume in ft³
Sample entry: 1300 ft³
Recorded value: 673.96 ft³
